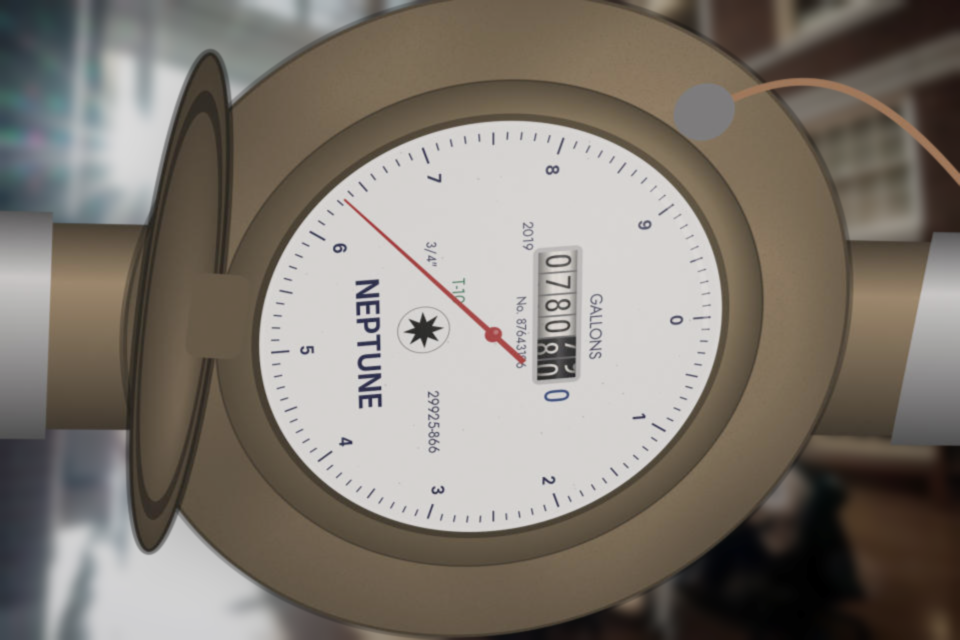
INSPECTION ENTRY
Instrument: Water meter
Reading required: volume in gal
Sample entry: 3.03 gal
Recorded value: 780796.3 gal
